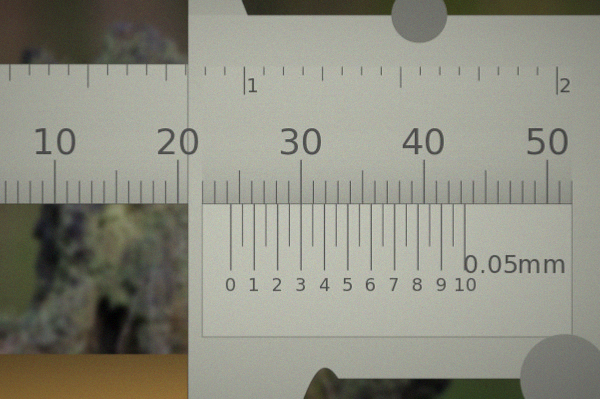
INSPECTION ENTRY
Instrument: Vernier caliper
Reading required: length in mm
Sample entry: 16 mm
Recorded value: 24.3 mm
